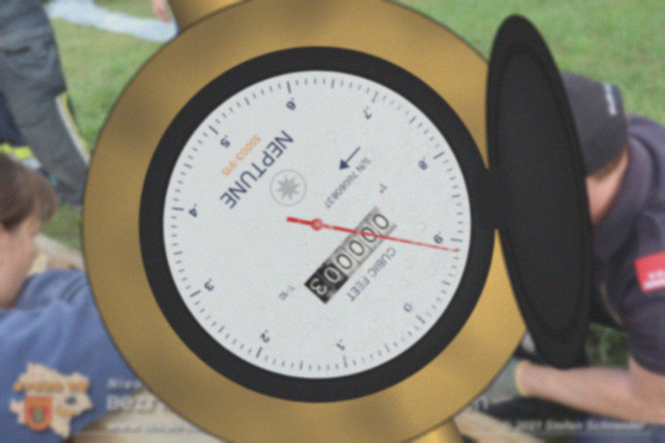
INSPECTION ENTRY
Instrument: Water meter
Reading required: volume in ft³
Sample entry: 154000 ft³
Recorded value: 2.91 ft³
